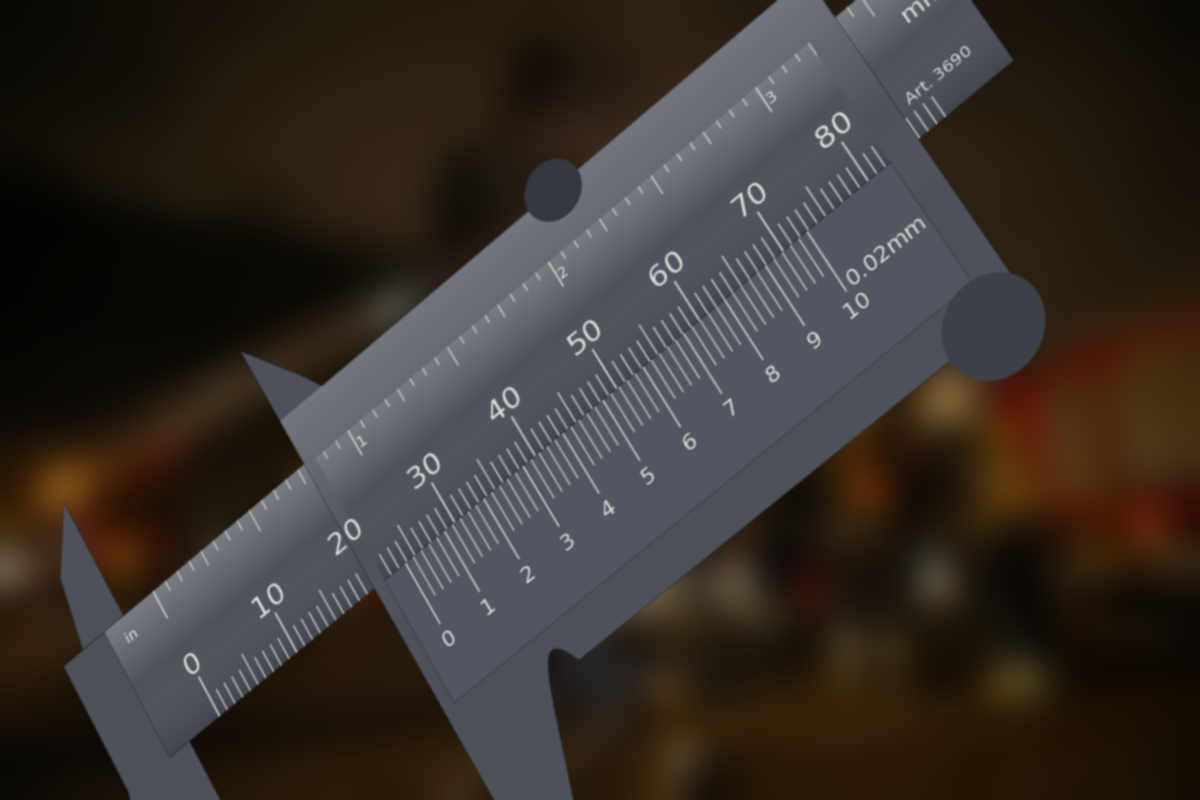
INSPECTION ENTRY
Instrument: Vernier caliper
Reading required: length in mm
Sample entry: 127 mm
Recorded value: 23.8 mm
